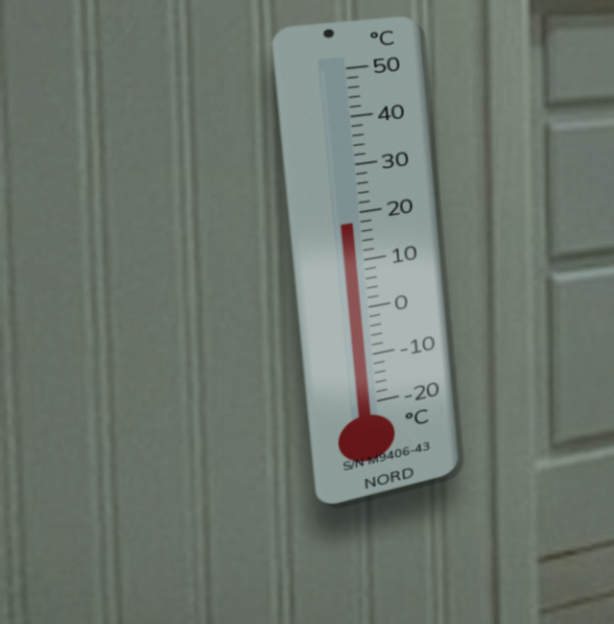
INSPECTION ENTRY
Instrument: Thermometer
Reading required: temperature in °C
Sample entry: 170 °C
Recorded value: 18 °C
